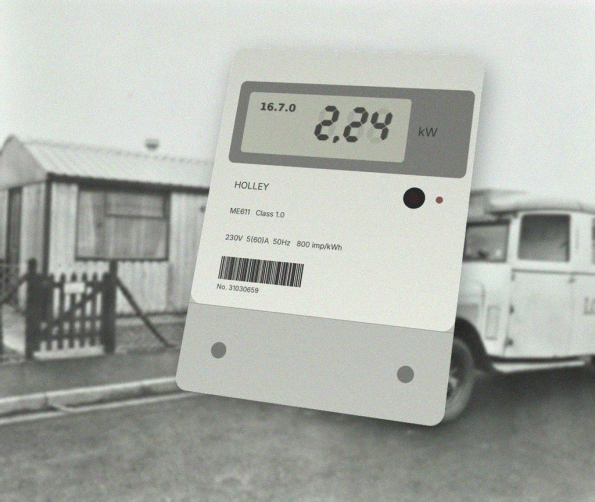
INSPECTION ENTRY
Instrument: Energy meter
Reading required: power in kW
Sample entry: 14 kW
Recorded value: 2.24 kW
